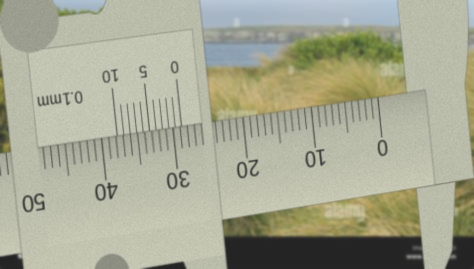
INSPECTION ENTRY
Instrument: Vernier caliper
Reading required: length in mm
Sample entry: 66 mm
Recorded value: 28.8 mm
